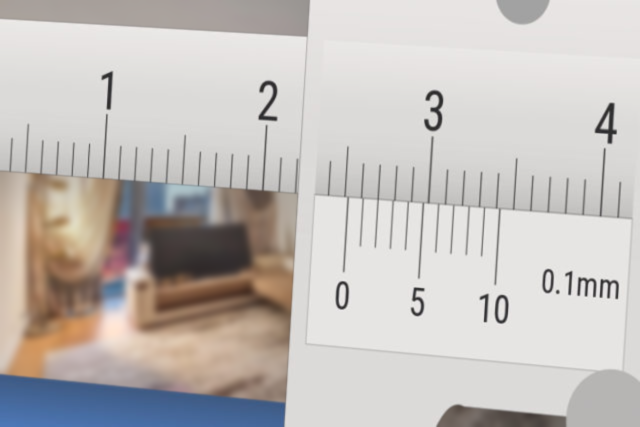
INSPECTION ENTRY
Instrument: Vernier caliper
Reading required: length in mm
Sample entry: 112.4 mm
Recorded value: 25.2 mm
